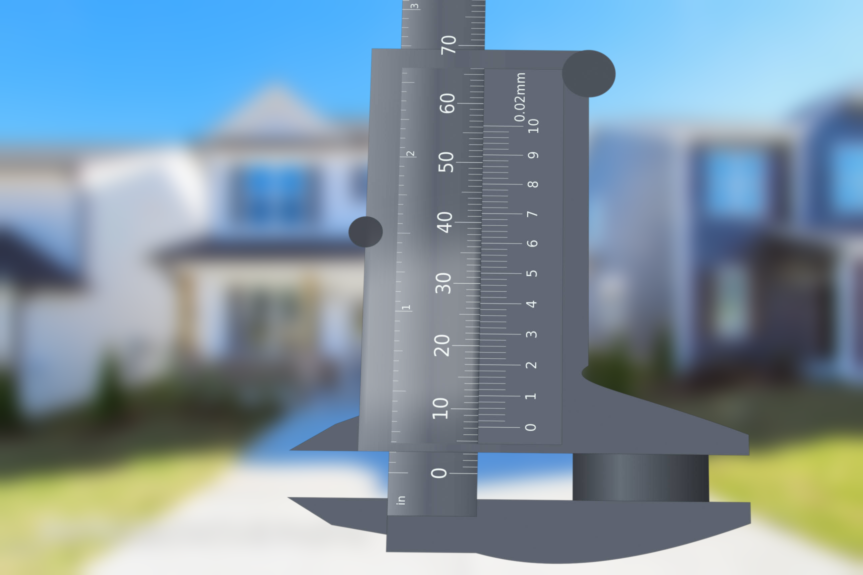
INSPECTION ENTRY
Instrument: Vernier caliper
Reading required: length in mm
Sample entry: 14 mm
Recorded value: 7.2 mm
